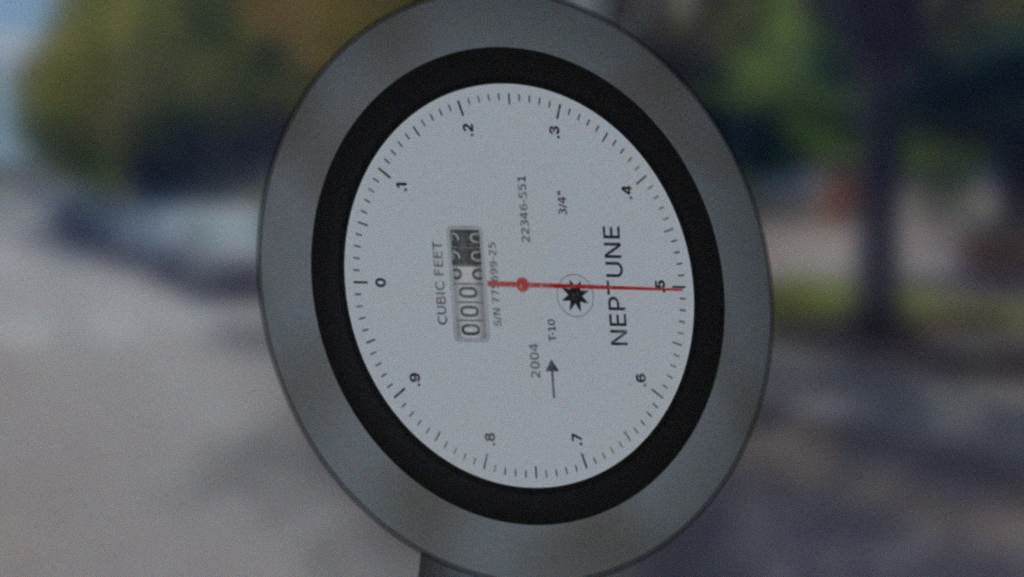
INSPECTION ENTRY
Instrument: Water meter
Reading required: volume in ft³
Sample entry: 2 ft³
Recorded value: 899.50 ft³
